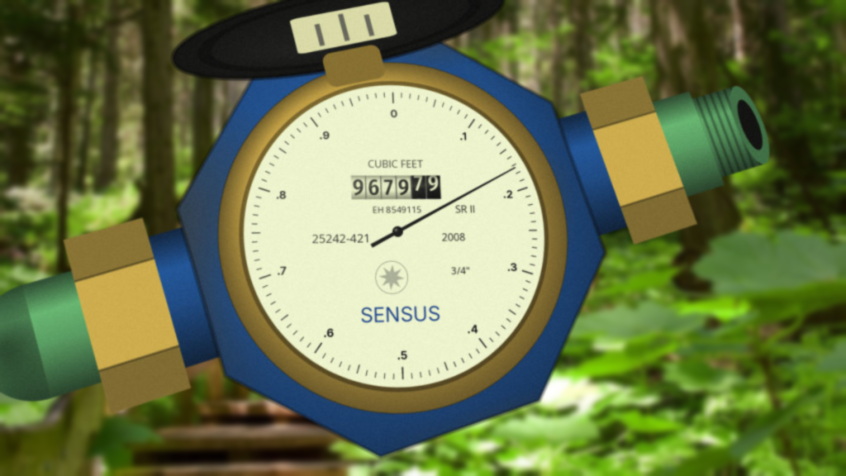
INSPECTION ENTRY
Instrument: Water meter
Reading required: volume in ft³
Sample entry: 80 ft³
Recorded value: 967979.17 ft³
